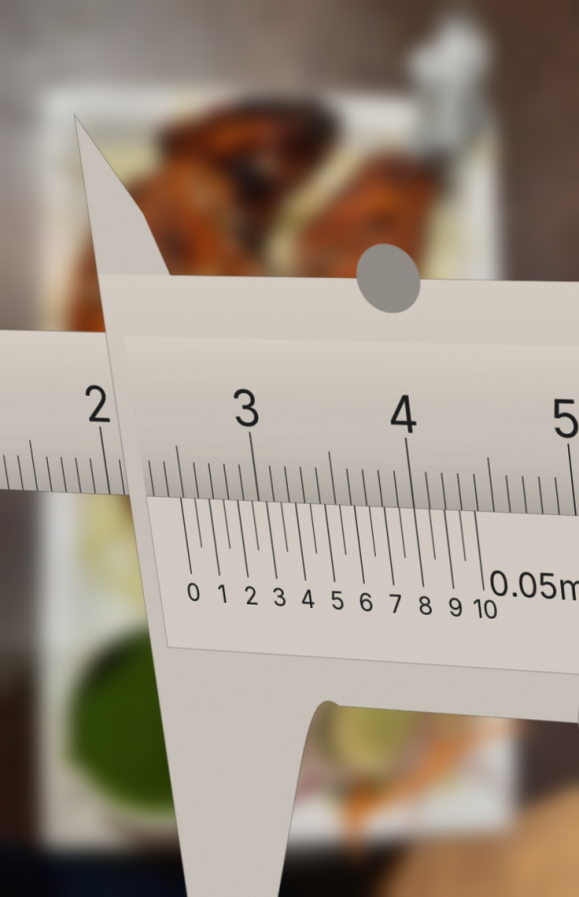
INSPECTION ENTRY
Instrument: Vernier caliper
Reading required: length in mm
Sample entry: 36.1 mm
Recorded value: 24.8 mm
